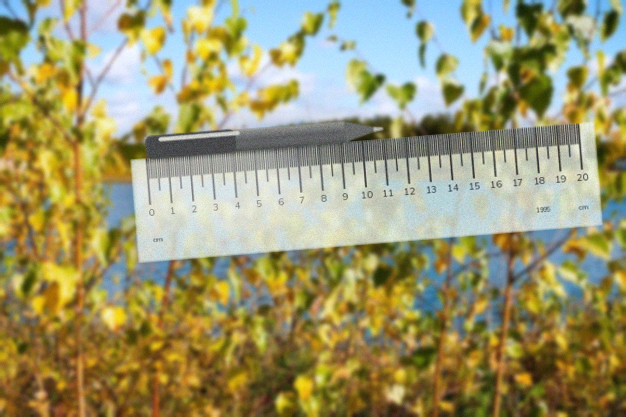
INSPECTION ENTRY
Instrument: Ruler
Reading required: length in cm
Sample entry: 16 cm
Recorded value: 11 cm
